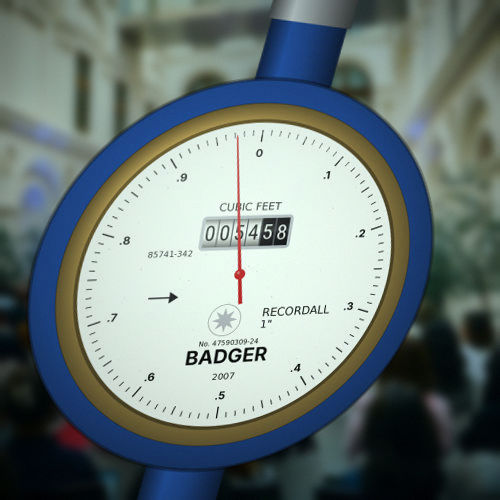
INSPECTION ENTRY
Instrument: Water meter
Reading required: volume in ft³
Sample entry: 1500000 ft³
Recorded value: 5457.97 ft³
